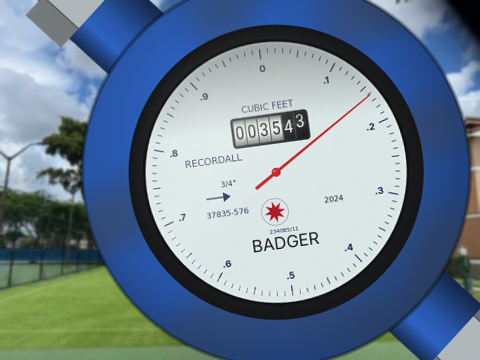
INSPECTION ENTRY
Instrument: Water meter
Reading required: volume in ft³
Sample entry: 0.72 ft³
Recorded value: 3543.16 ft³
